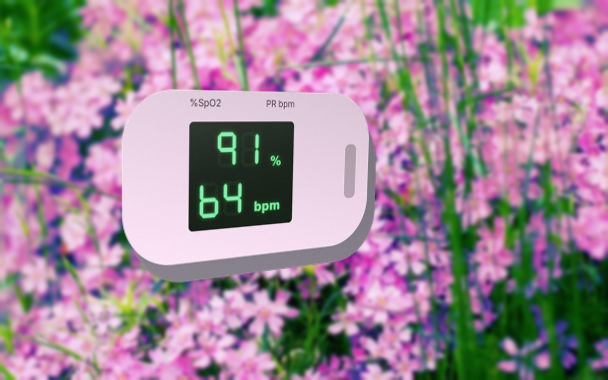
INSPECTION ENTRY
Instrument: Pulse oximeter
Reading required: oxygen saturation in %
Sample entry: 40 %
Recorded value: 91 %
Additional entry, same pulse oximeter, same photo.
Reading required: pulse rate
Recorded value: 64 bpm
